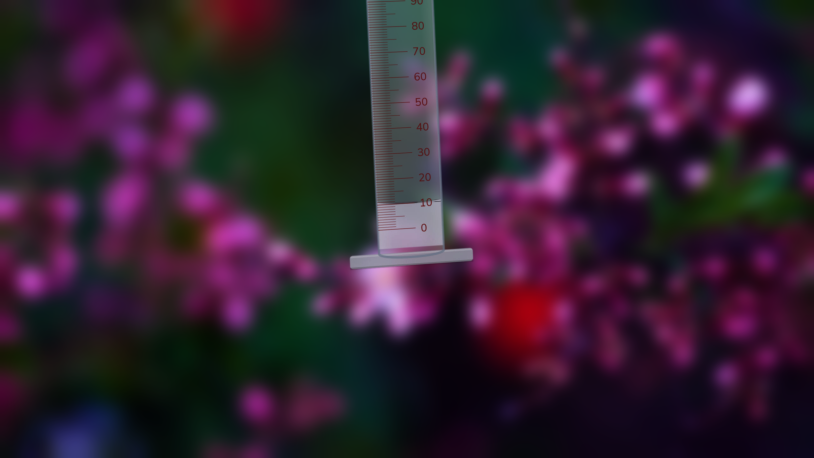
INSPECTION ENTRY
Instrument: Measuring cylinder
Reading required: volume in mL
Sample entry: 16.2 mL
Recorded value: 10 mL
